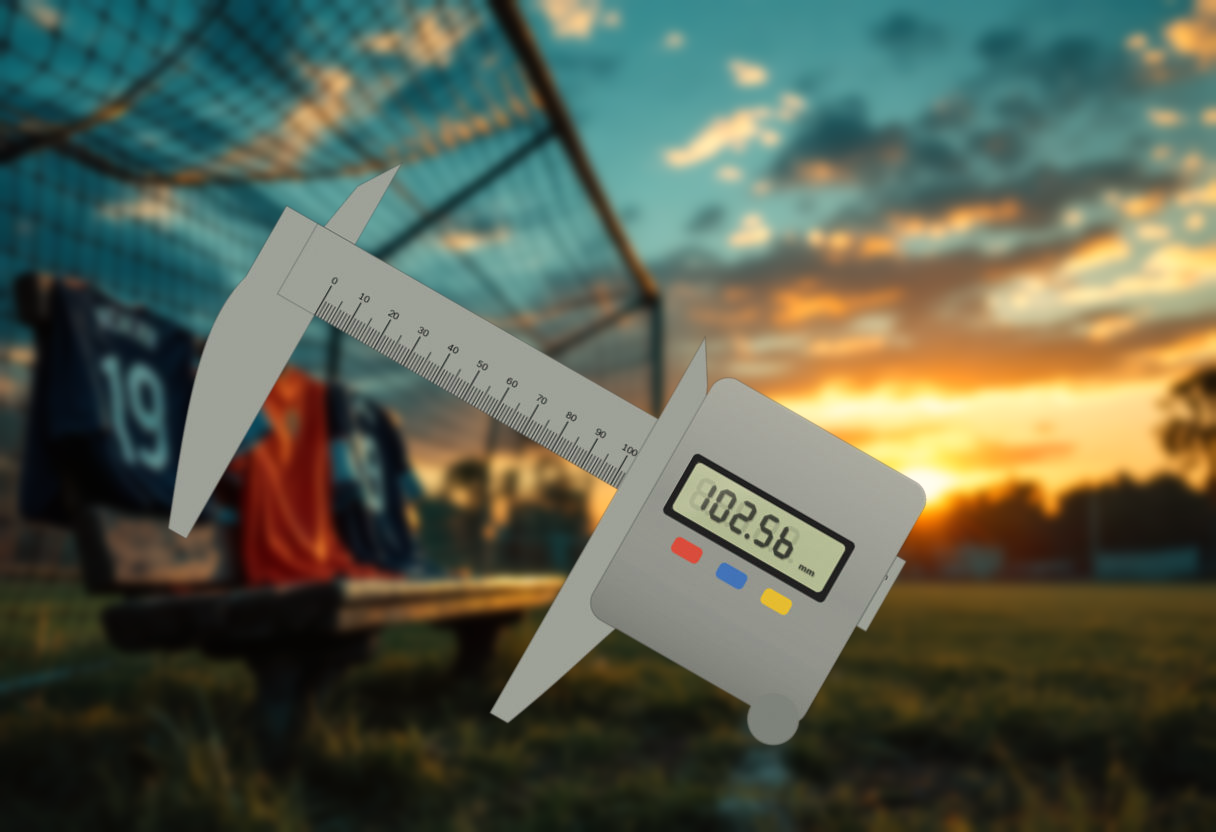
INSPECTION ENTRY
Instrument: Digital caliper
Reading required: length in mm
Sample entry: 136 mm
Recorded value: 102.56 mm
